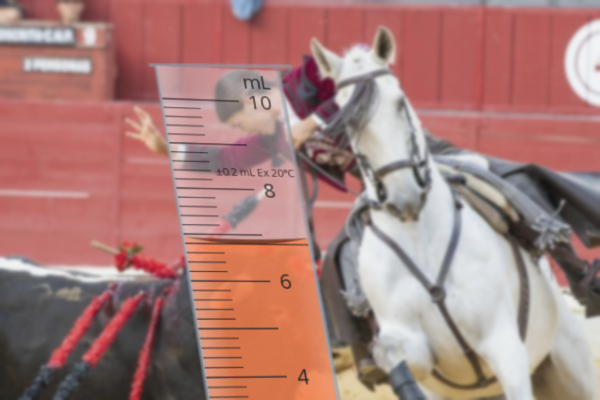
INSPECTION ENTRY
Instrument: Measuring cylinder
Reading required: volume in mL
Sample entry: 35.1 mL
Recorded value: 6.8 mL
